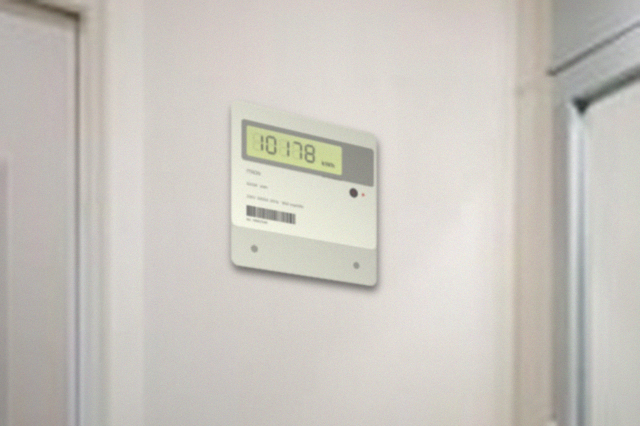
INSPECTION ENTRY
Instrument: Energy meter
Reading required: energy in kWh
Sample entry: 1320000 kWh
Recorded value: 10178 kWh
